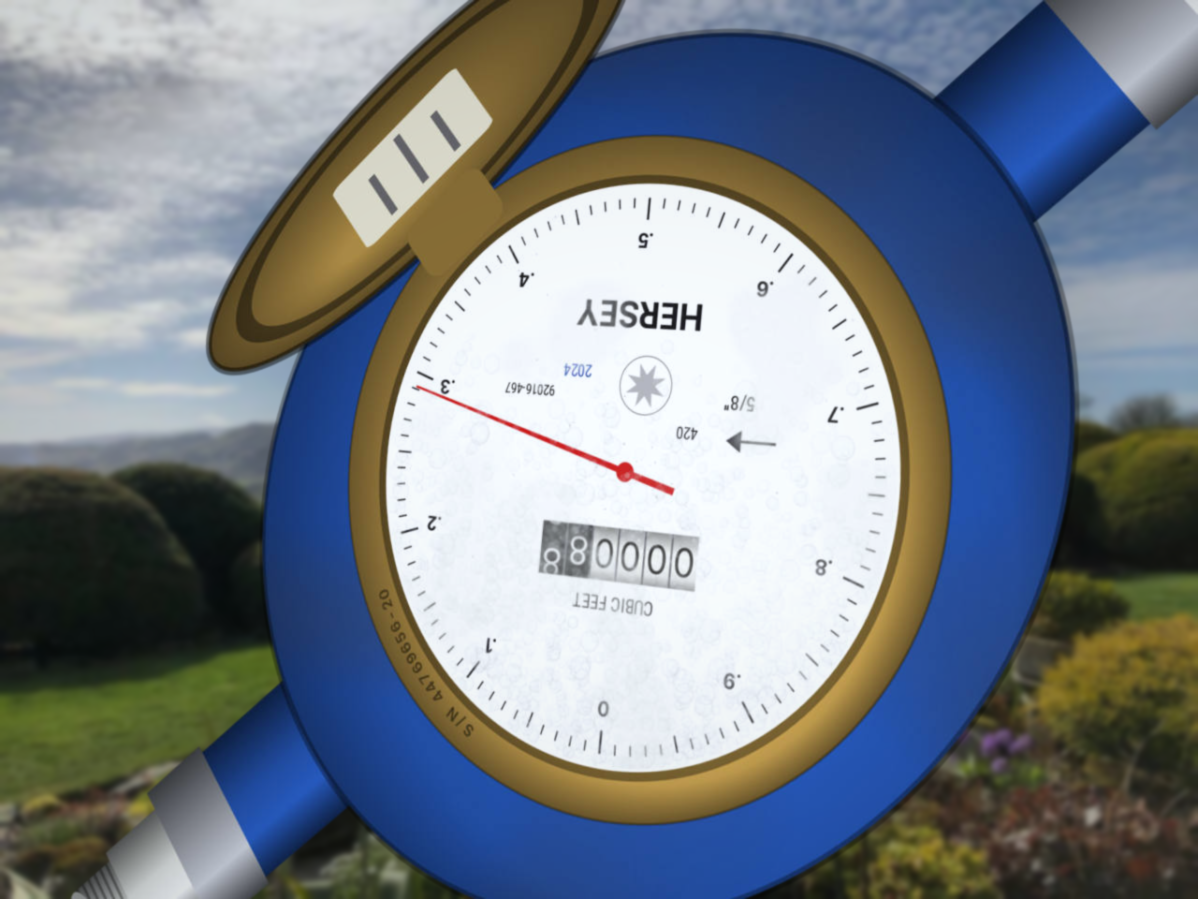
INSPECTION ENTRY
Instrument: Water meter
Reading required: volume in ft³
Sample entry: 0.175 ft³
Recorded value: 88.29 ft³
